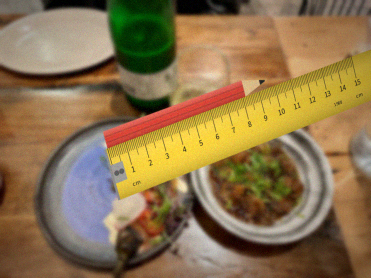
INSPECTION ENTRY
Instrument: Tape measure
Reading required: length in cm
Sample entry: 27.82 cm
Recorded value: 9.5 cm
